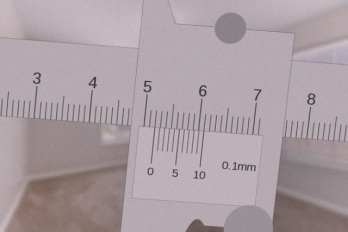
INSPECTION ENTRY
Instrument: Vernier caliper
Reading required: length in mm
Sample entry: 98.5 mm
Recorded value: 52.0 mm
